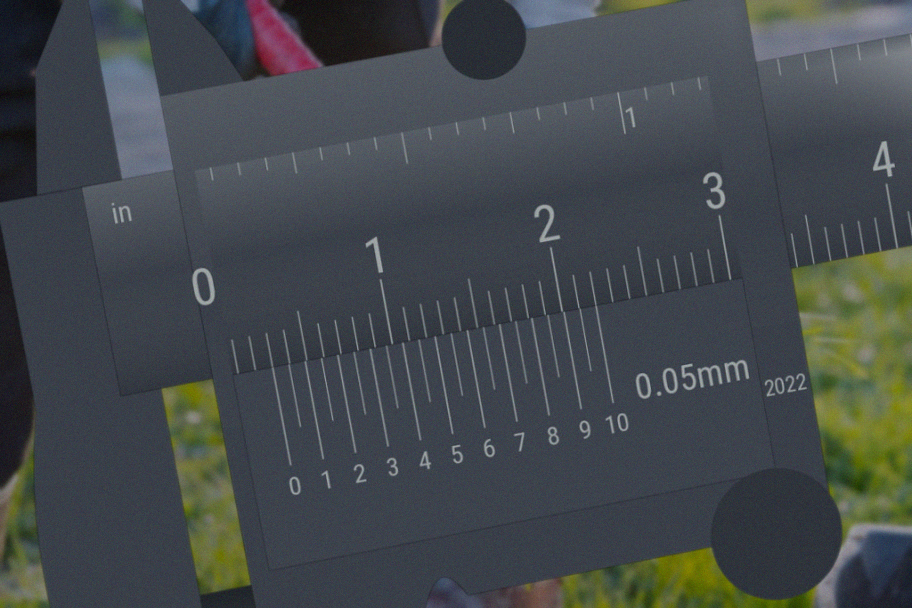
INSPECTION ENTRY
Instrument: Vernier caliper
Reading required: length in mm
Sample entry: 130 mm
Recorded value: 3.0 mm
